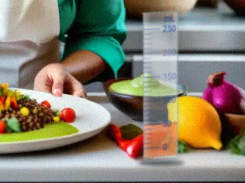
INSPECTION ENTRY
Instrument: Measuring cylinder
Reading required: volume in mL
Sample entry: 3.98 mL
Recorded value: 50 mL
